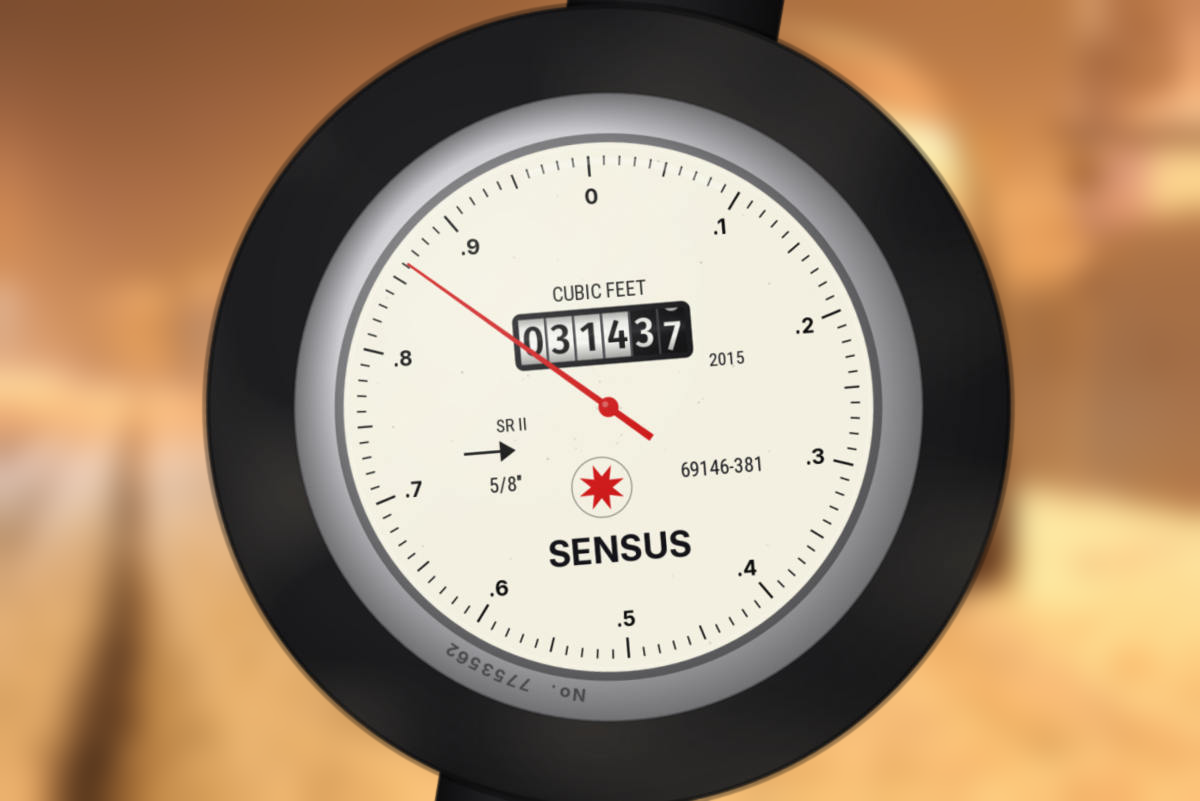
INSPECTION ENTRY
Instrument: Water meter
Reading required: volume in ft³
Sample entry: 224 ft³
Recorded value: 31436.86 ft³
